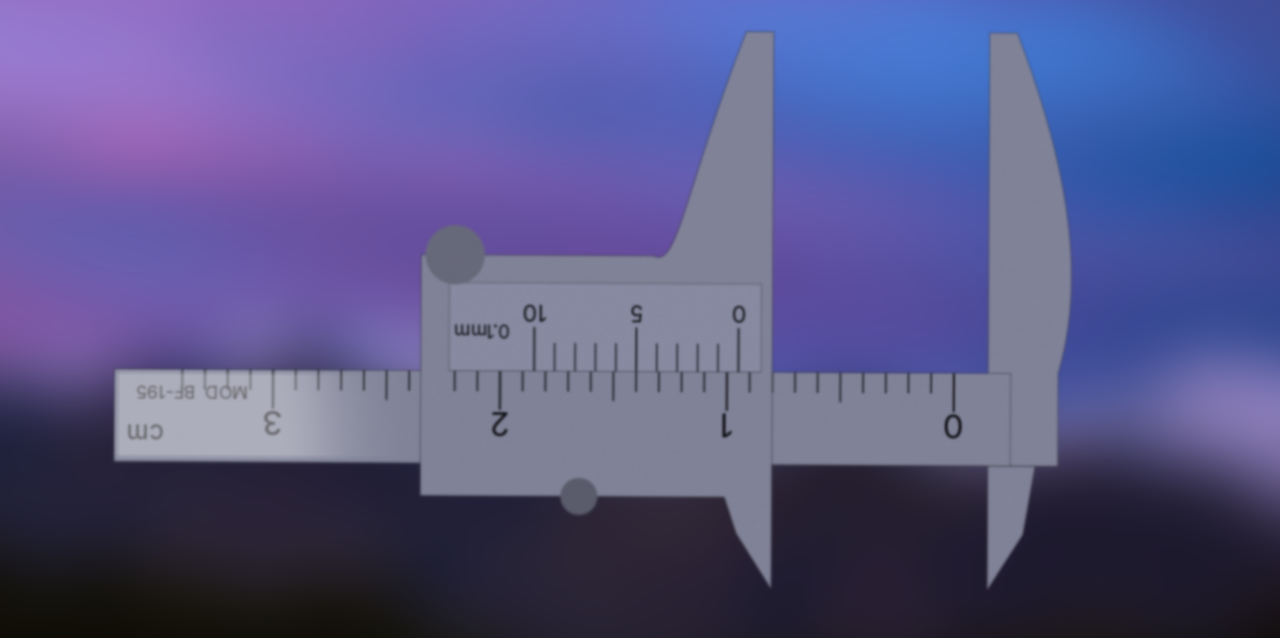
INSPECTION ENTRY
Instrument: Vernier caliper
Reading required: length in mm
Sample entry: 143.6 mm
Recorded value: 9.5 mm
